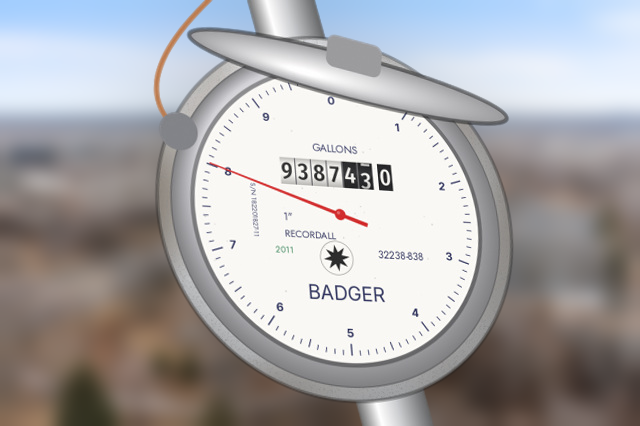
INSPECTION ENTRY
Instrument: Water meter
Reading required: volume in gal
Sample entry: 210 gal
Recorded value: 9387428.0 gal
